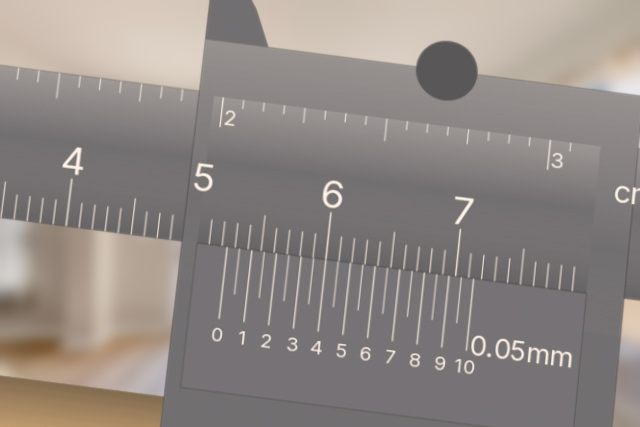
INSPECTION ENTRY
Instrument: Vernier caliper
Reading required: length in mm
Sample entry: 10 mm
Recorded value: 52.4 mm
